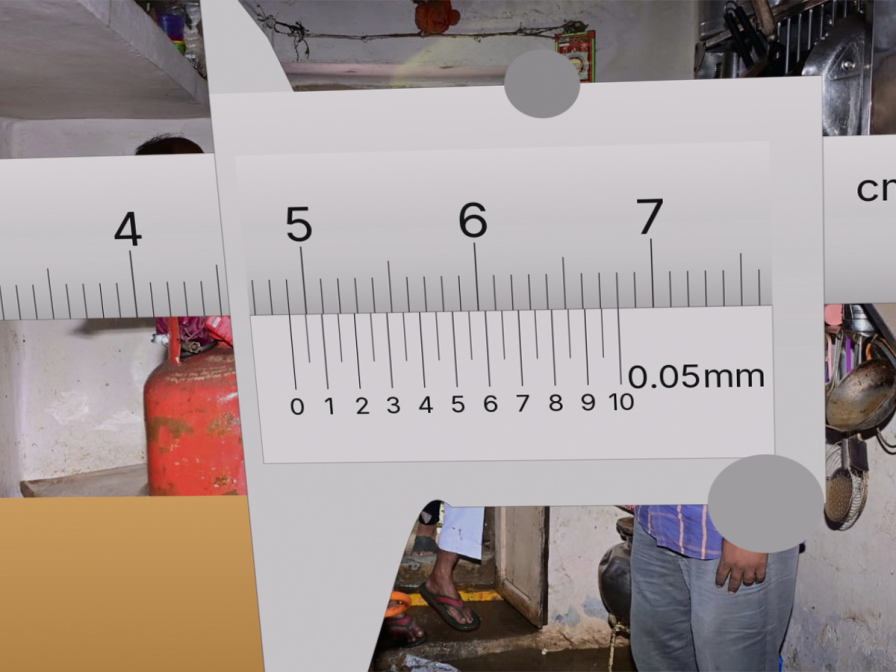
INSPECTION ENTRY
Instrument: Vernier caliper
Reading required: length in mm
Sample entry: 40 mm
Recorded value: 49.0 mm
